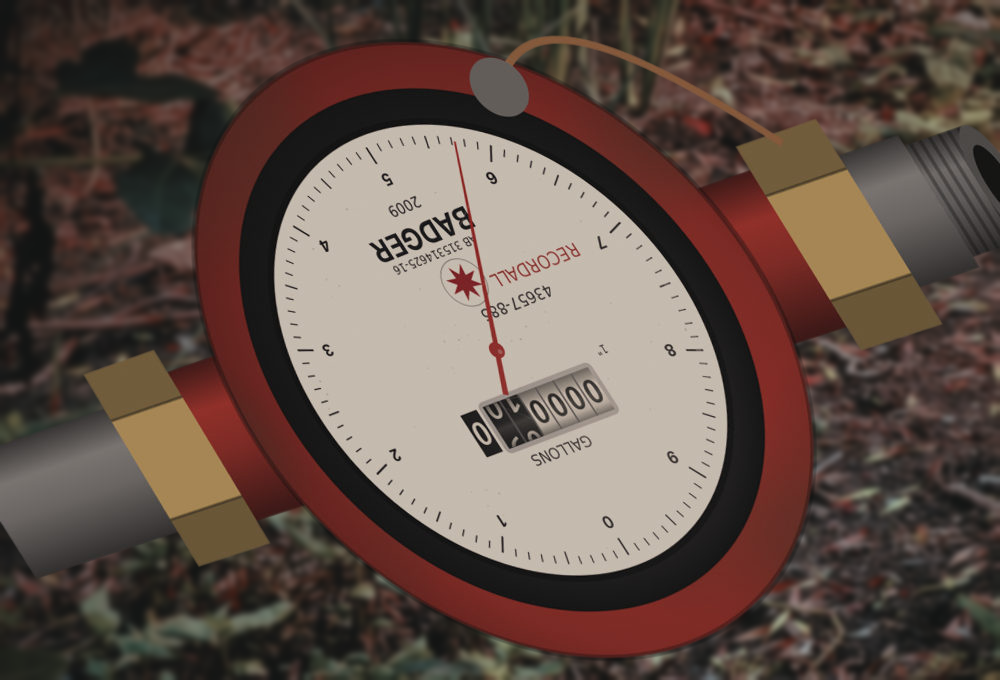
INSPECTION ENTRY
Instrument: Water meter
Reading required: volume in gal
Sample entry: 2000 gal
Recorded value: 95.7 gal
